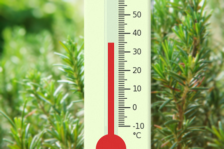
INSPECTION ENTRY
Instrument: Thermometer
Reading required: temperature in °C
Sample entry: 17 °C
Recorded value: 35 °C
